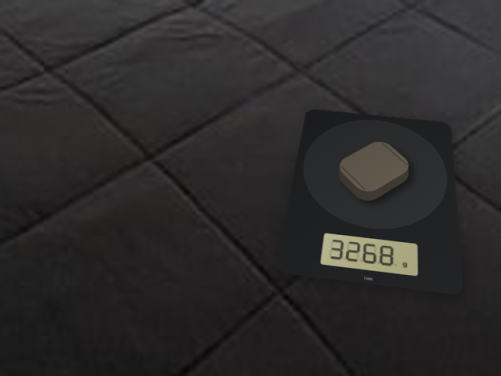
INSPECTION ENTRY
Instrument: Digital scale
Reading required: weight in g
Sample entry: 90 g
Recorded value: 3268 g
